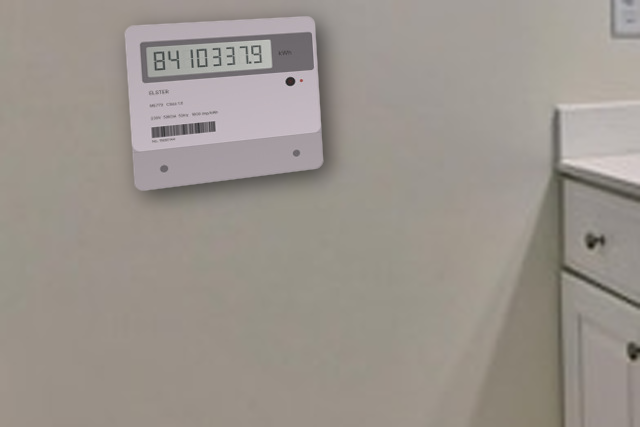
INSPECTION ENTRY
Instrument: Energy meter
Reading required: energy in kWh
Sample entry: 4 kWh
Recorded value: 8410337.9 kWh
